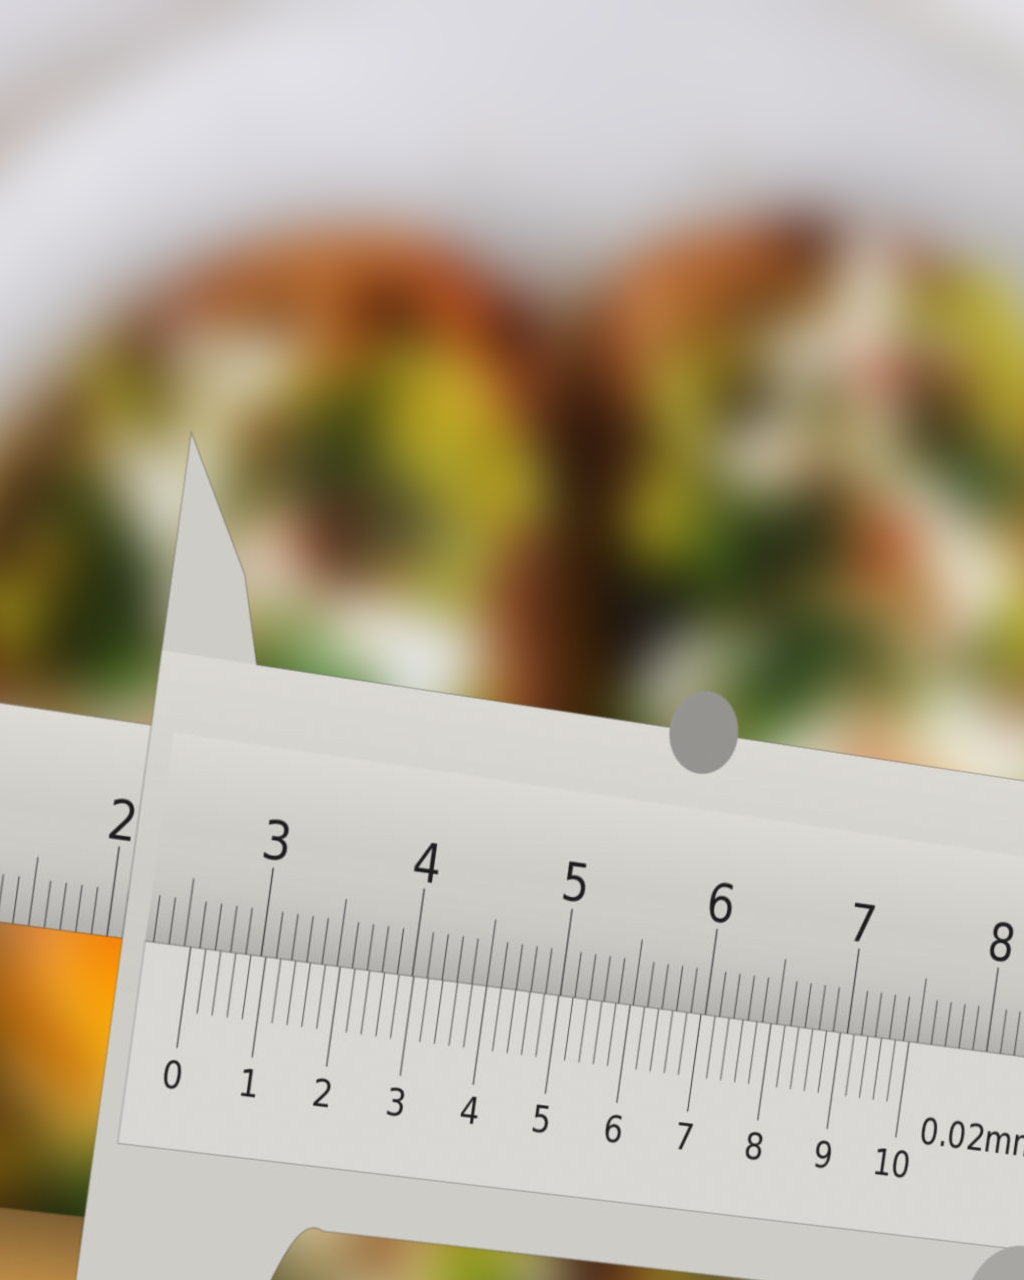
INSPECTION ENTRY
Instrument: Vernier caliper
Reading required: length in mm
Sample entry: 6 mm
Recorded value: 25.4 mm
